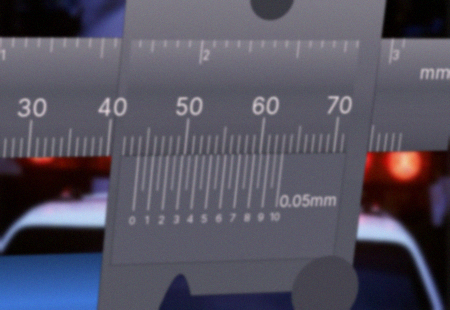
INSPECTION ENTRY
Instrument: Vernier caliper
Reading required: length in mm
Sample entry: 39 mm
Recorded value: 44.0 mm
